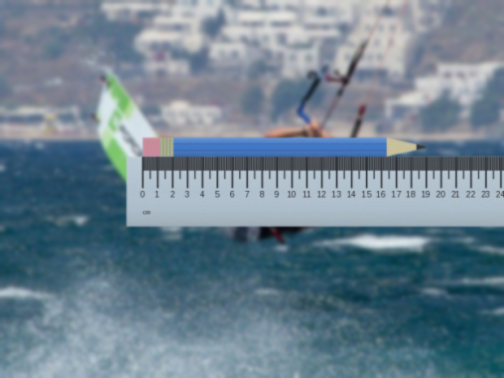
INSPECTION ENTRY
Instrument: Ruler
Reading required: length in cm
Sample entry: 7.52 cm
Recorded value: 19 cm
